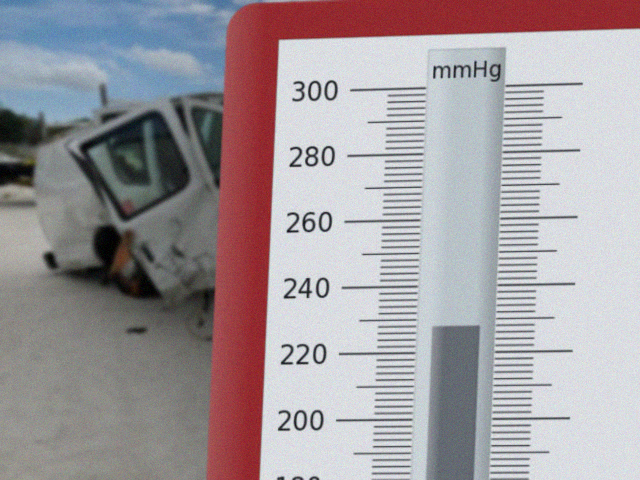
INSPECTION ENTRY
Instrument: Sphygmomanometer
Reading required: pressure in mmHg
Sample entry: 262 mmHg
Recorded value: 228 mmHg
